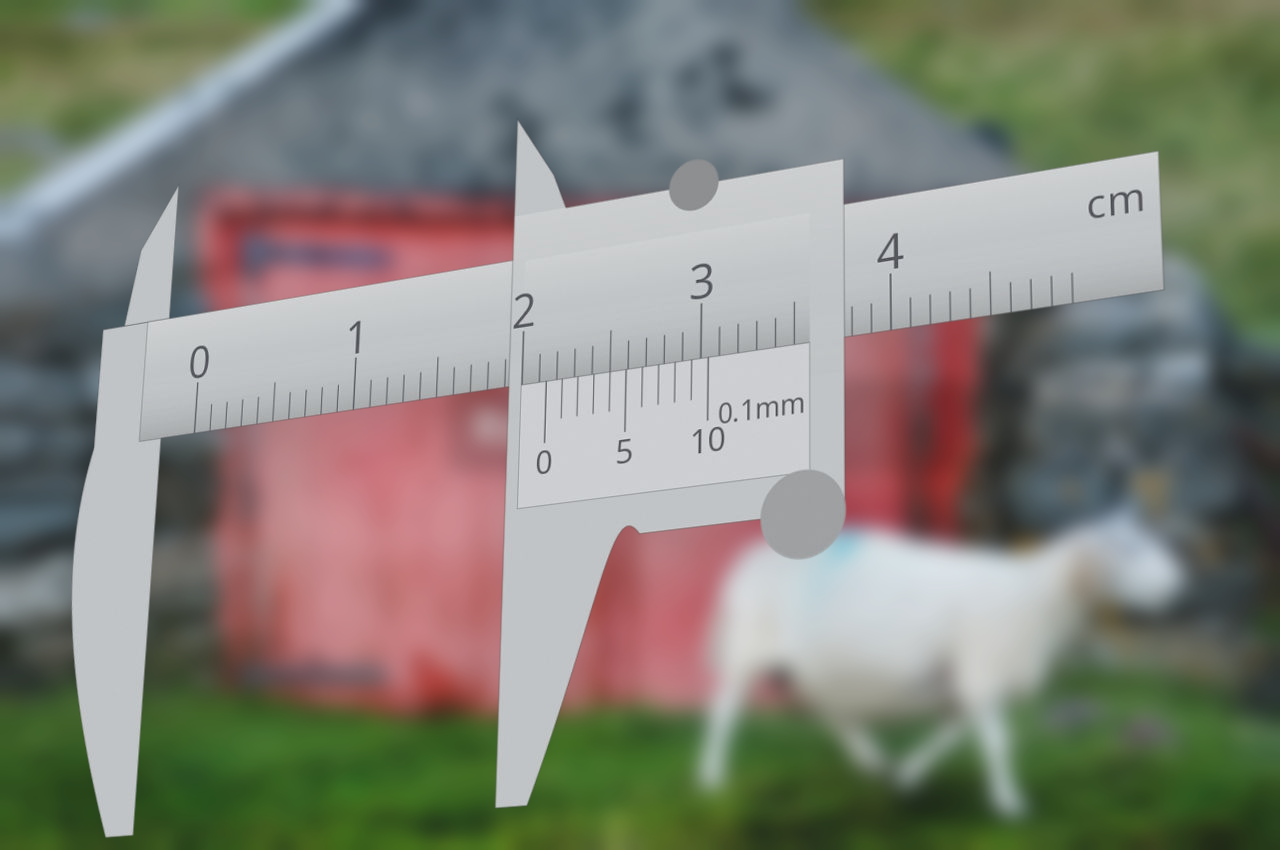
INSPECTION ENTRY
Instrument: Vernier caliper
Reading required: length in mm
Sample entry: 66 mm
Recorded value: 21.4 mm
